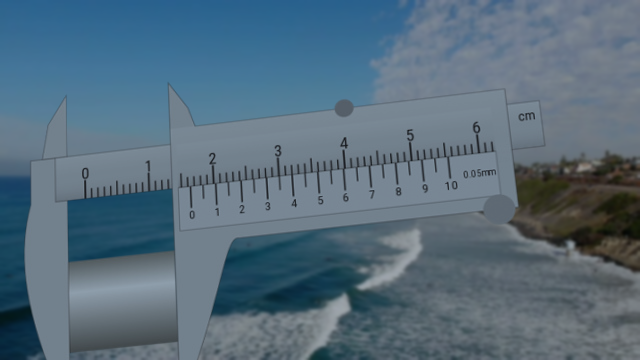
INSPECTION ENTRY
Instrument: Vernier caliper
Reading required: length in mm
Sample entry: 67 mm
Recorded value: 16.4 mm
